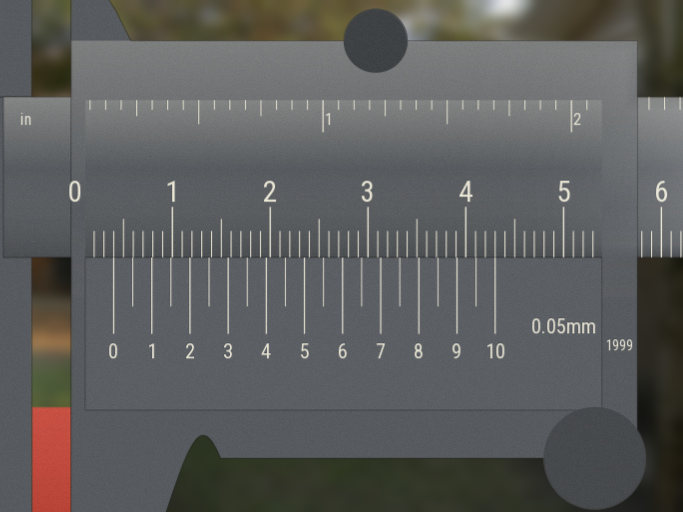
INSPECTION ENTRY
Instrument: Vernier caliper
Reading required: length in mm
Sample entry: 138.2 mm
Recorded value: 4.0 mm
